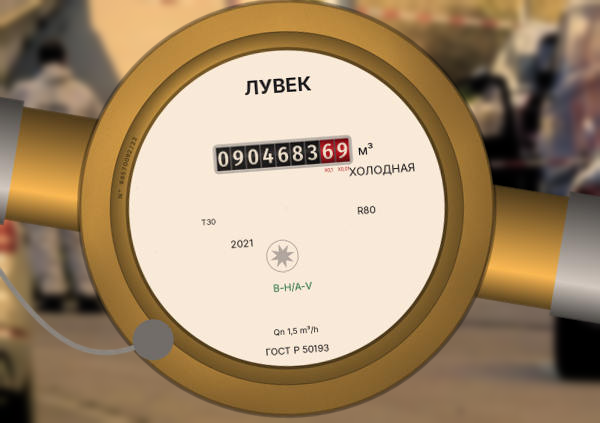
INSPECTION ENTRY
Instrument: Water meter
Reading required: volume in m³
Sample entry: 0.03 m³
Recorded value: 904683.69 m³
